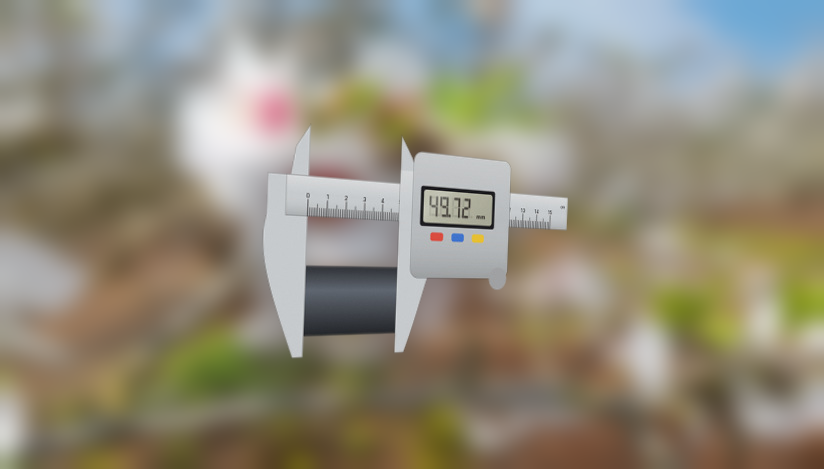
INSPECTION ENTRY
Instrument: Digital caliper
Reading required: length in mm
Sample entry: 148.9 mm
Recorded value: 49.72 mm
